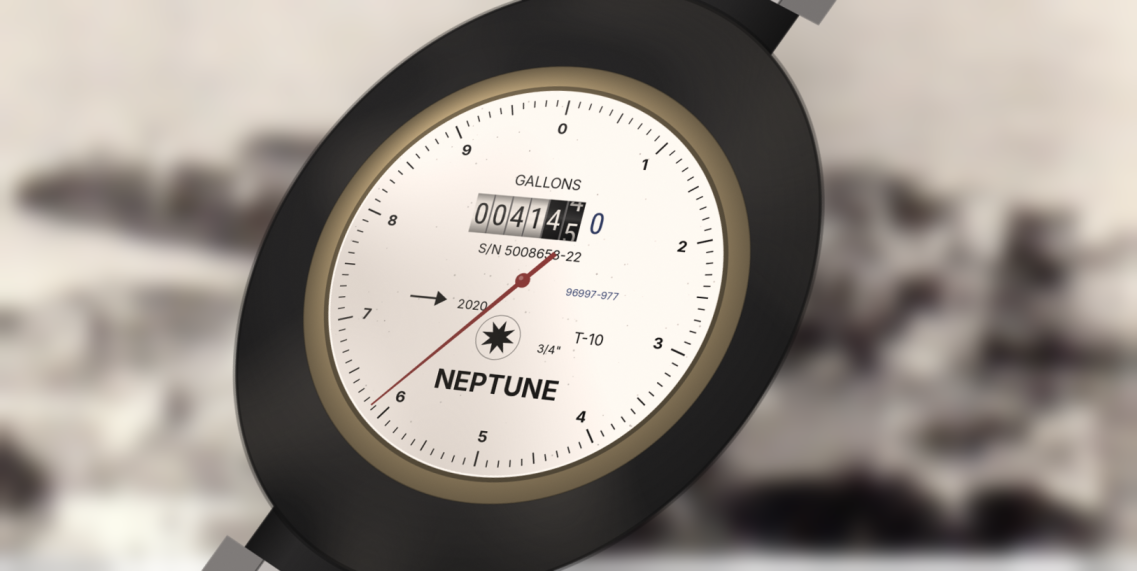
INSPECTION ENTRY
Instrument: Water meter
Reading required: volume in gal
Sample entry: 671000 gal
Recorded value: 41446.1 gal
